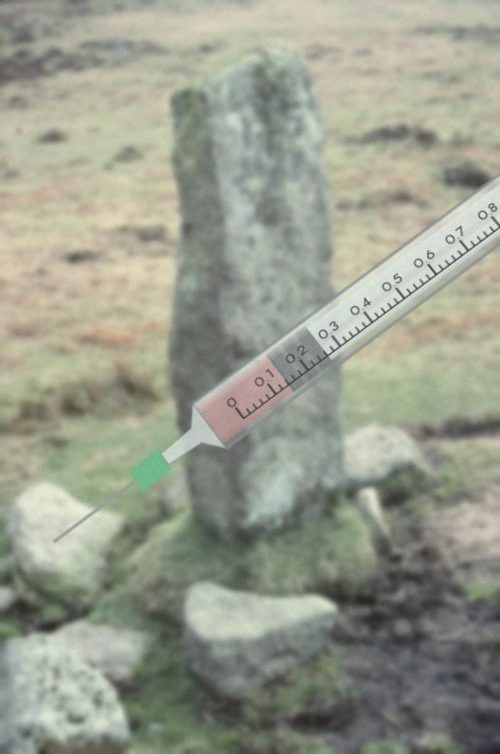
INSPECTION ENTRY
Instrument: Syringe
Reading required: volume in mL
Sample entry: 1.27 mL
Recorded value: 0.14 mL
